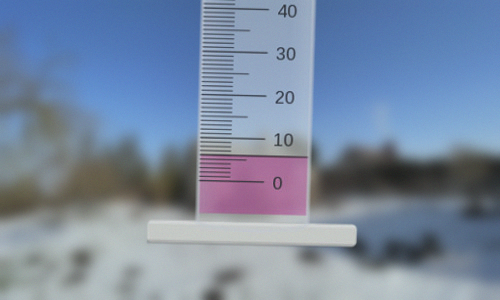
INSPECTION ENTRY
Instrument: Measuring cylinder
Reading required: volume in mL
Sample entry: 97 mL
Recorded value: 6 mL
